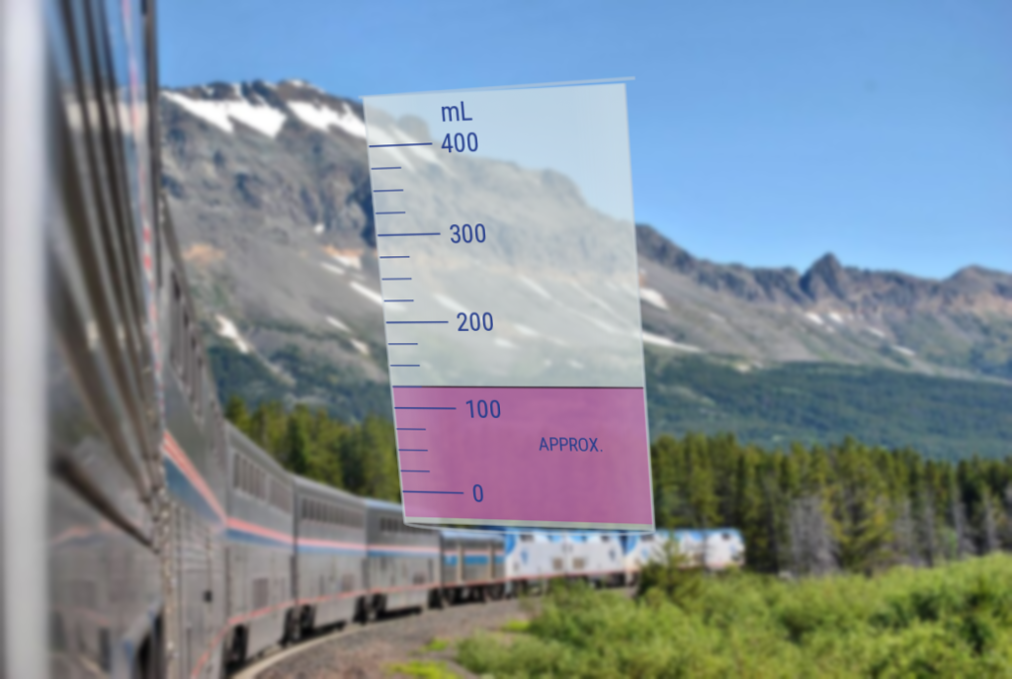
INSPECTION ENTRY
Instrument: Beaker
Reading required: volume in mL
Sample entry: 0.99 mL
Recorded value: 125 mL
